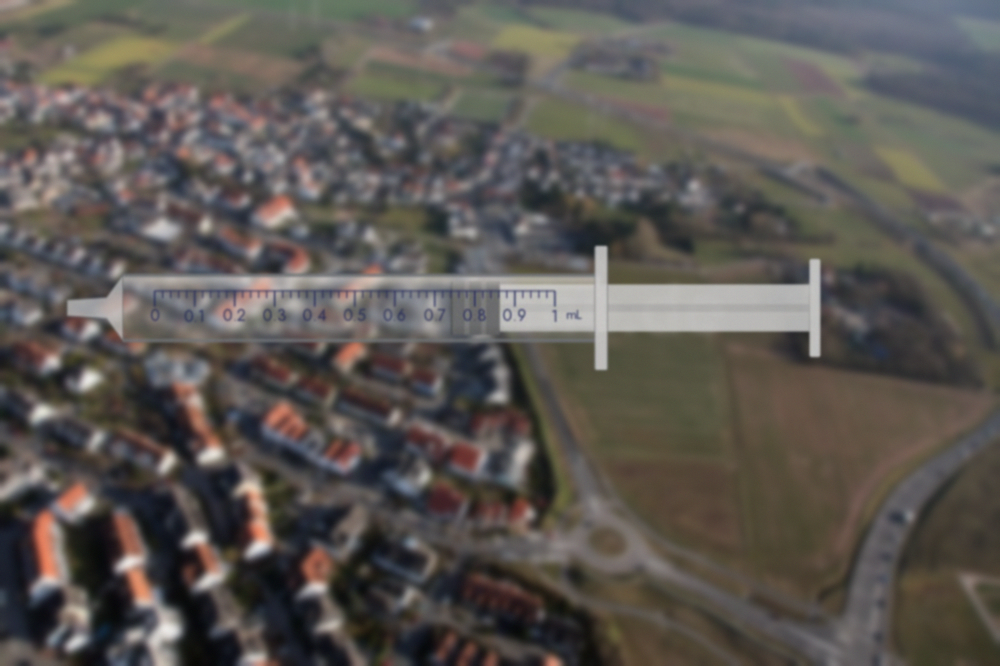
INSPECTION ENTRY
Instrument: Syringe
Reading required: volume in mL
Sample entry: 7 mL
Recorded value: 0.74 mL
